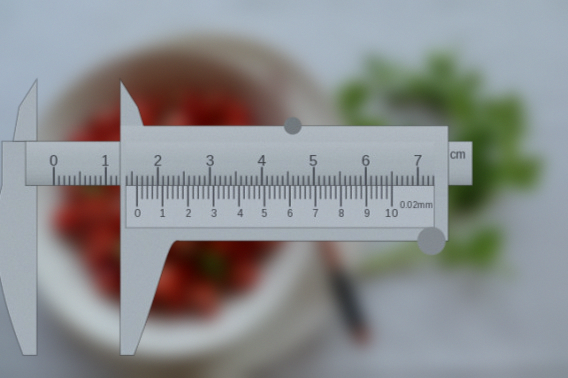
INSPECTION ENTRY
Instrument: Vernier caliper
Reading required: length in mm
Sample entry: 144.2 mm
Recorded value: 16.0 mm
